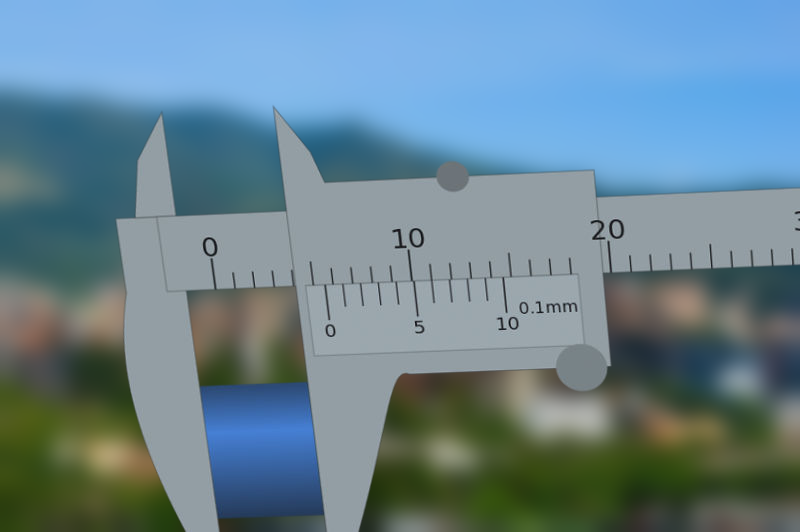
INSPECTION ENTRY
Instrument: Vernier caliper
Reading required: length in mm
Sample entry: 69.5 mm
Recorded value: 5.6 mm
